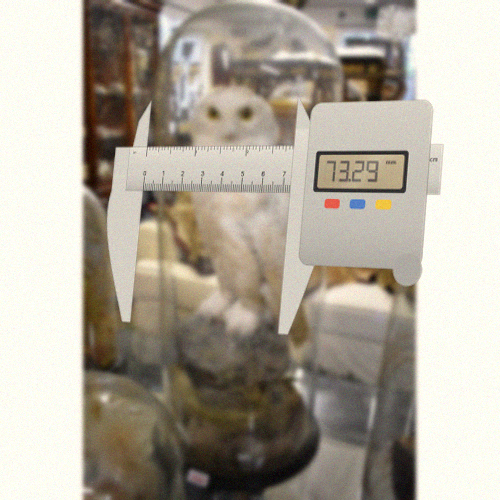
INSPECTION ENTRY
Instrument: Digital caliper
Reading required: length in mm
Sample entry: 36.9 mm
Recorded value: 73.29 mm
